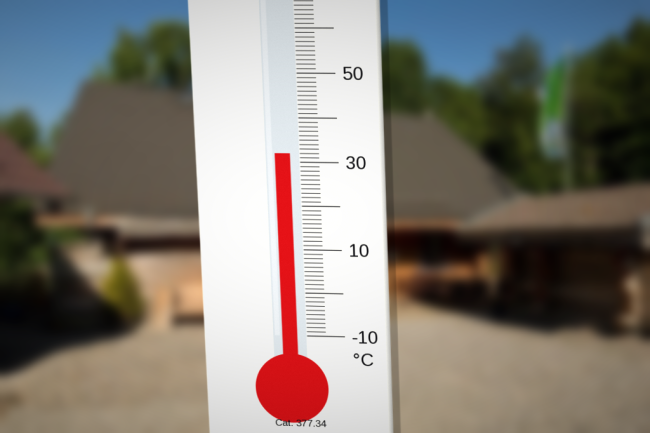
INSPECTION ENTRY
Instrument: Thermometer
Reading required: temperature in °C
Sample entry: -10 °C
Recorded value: 32 °C
